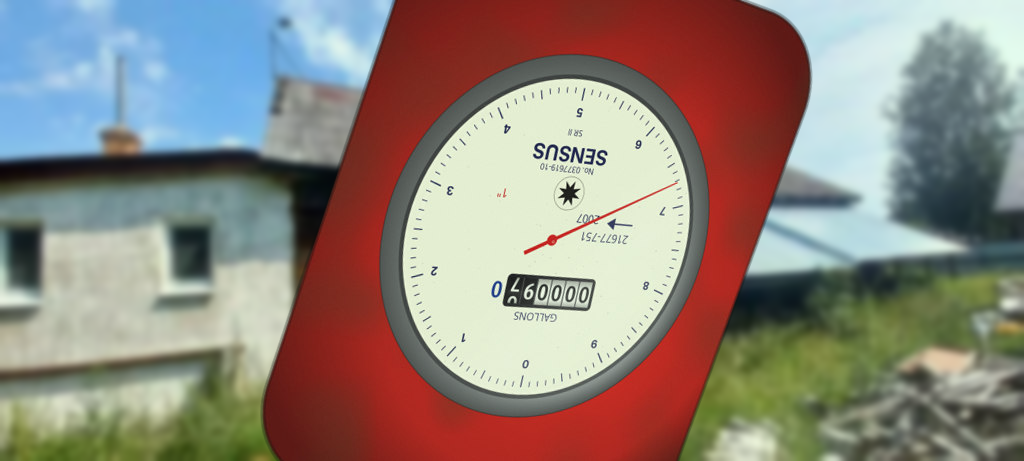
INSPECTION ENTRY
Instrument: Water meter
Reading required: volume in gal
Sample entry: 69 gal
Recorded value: 966.7 gal
